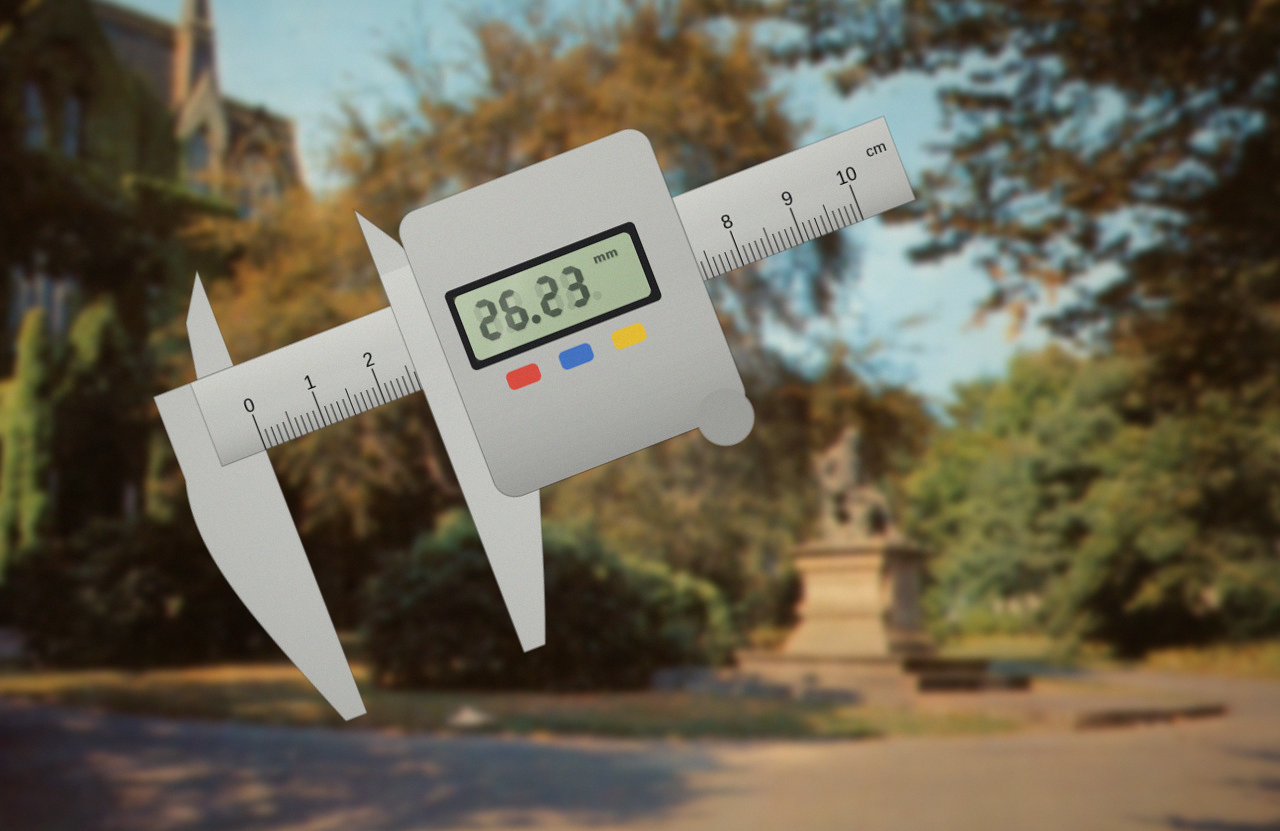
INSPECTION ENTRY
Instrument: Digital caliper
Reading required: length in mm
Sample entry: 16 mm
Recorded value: 26.23 mm
